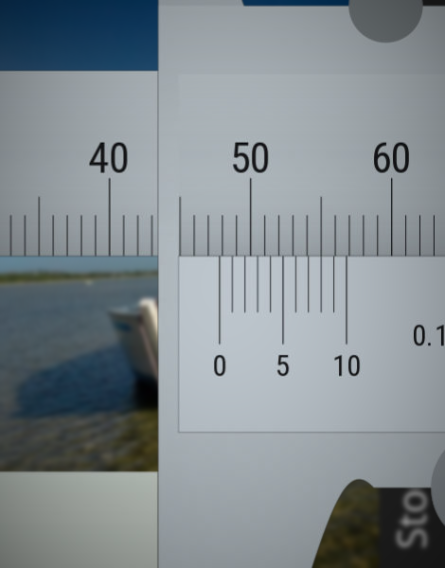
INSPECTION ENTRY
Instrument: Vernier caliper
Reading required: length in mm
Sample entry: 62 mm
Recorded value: 47.8 mm
